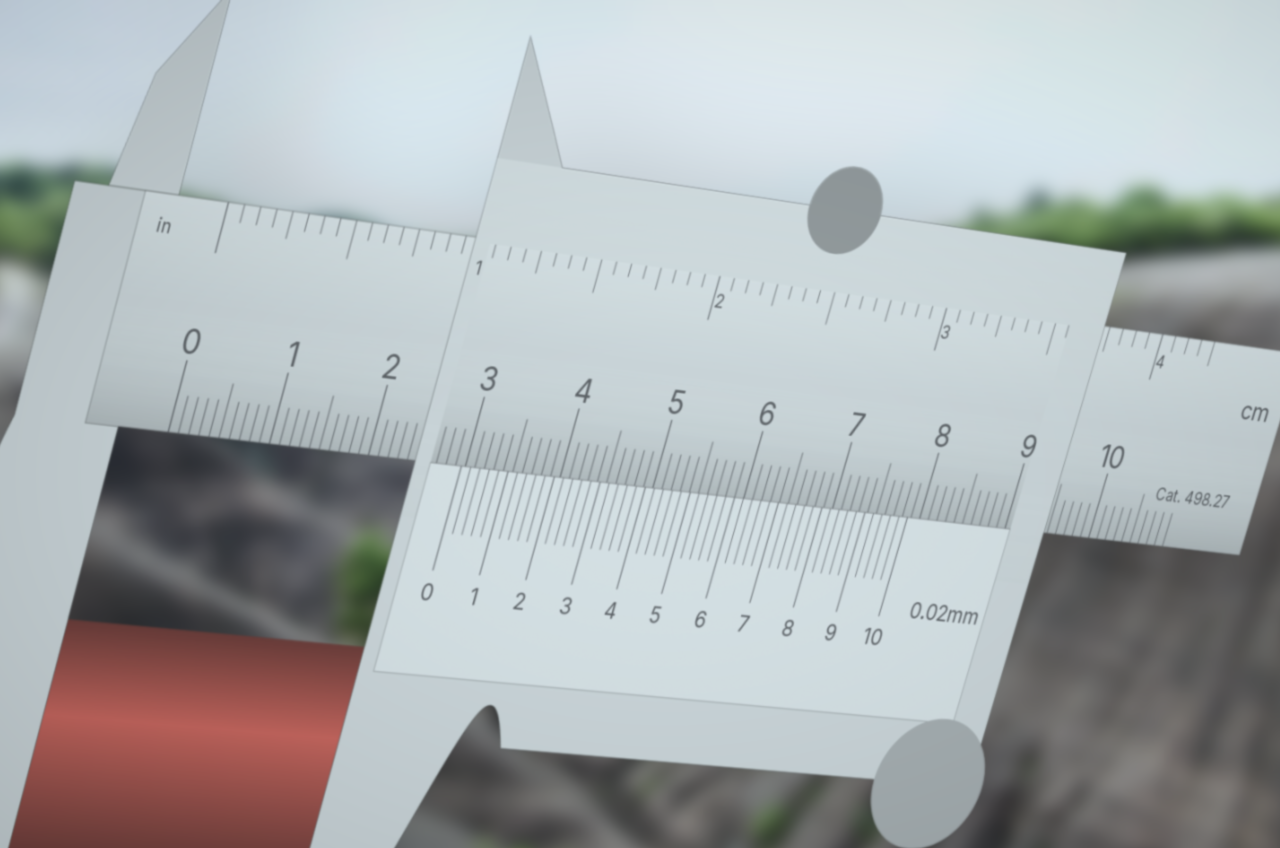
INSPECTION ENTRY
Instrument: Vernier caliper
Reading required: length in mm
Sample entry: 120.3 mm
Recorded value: 29.6 mm
